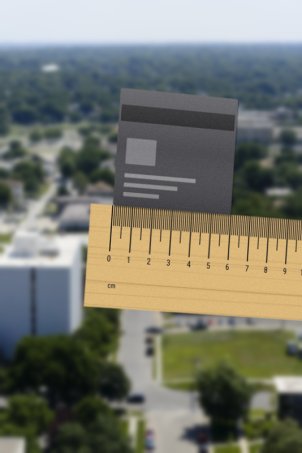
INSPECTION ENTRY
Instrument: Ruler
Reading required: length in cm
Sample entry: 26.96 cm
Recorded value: 6 cm
